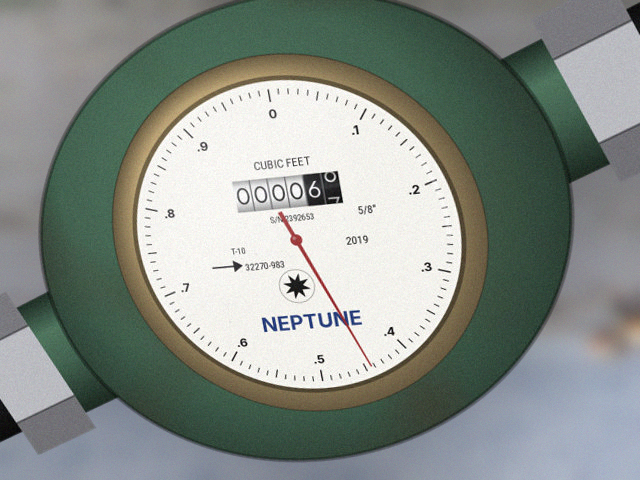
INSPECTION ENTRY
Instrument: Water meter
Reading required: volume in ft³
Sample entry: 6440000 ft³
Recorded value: 66.44 ft³
